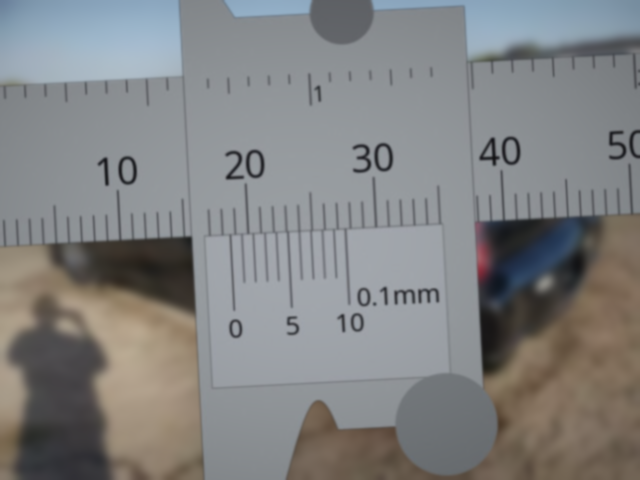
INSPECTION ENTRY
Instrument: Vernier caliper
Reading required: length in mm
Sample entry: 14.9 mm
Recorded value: 18.6 mm
